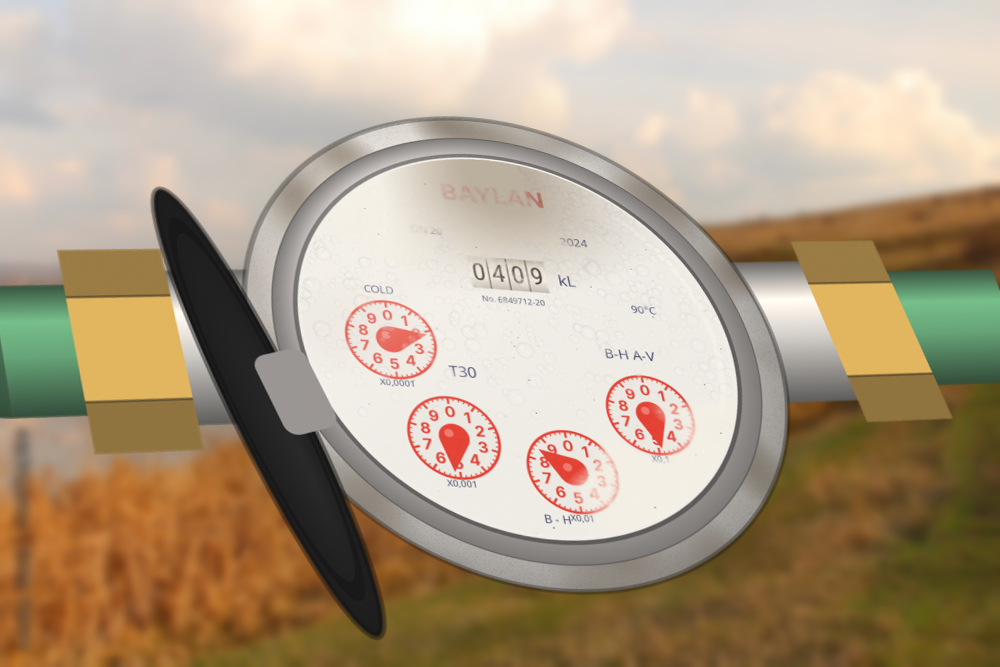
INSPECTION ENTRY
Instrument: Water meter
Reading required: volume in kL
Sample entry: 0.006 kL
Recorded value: 409.4852 kL
